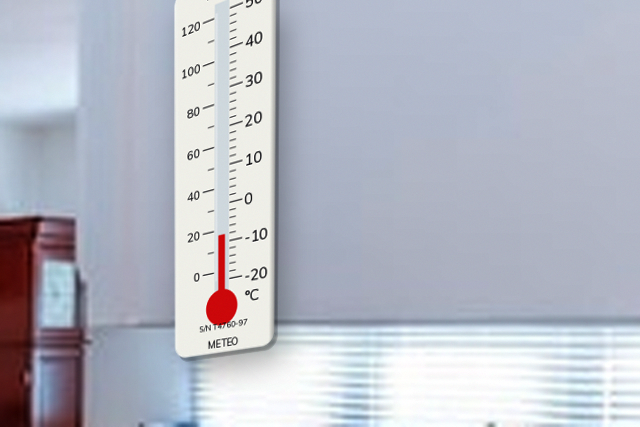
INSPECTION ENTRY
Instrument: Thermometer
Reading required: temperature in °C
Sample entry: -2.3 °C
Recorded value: -8 °C
